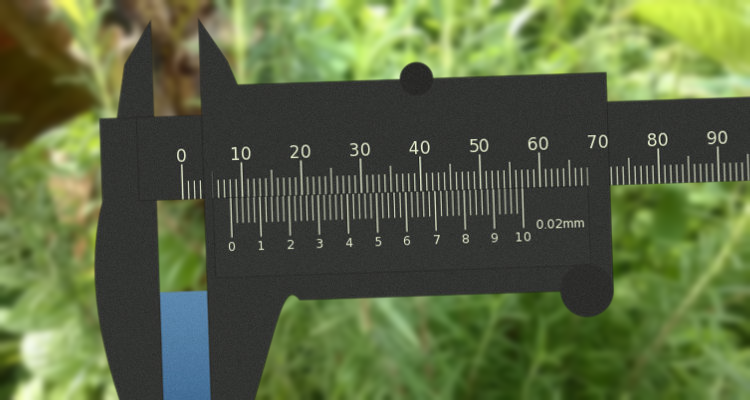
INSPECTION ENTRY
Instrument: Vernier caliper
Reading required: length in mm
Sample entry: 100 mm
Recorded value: 8.0 mm
